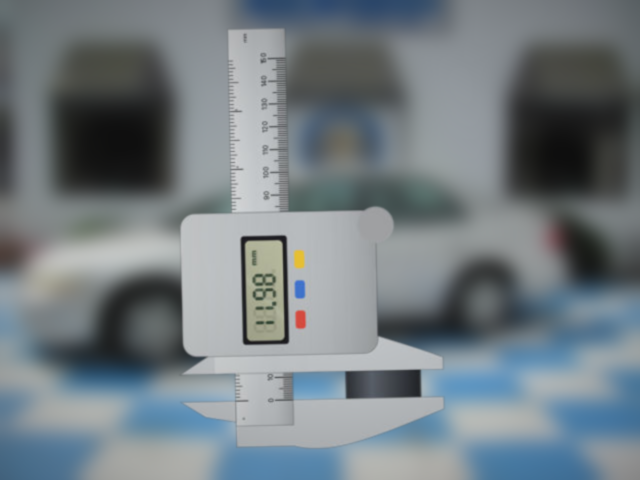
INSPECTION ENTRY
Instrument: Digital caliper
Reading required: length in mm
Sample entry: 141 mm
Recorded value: 11.98 mm
